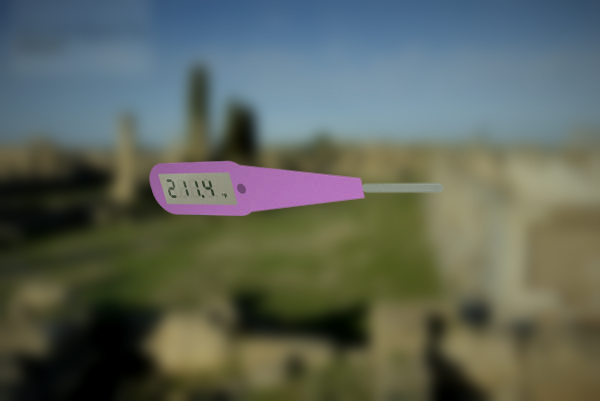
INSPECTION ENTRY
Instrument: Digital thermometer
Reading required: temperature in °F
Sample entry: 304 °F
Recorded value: 211.4 °F
